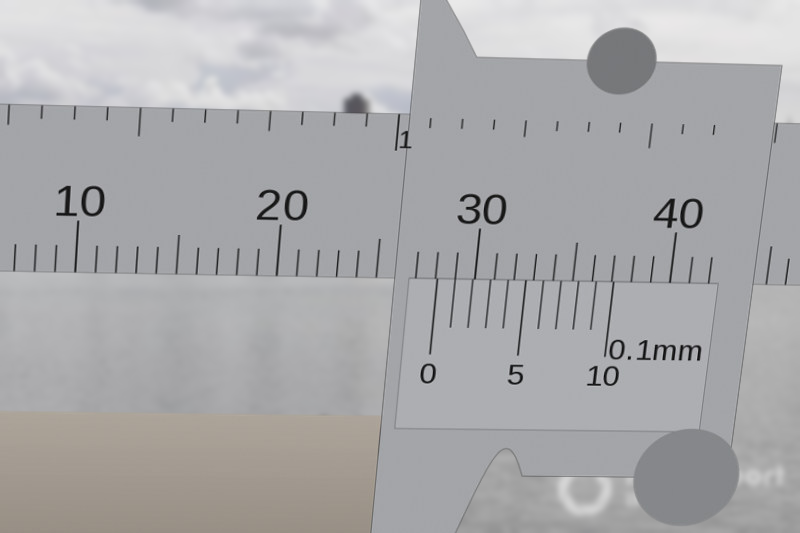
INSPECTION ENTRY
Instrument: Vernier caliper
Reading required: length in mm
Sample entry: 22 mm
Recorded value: 28.1 mm
